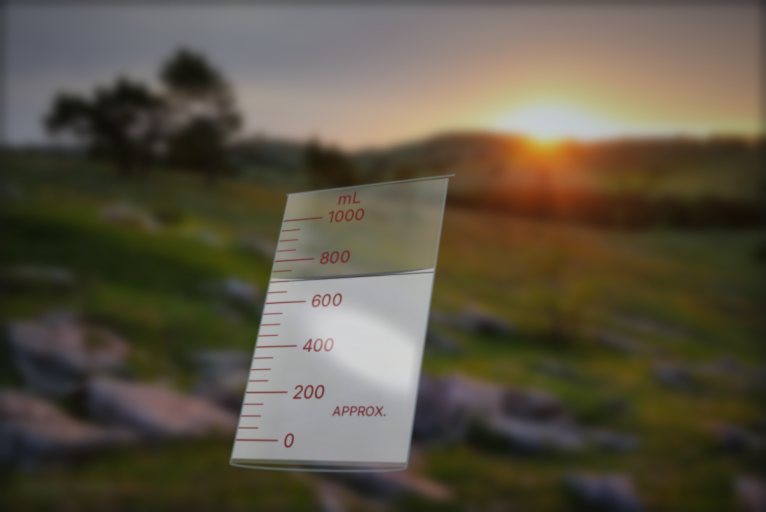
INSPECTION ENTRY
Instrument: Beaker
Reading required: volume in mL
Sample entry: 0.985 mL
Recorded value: 700 mL
